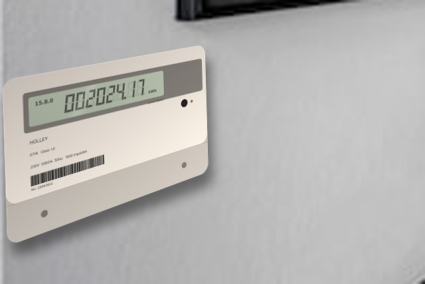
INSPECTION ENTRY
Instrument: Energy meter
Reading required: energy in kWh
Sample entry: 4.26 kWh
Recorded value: 2024.17 kWh
